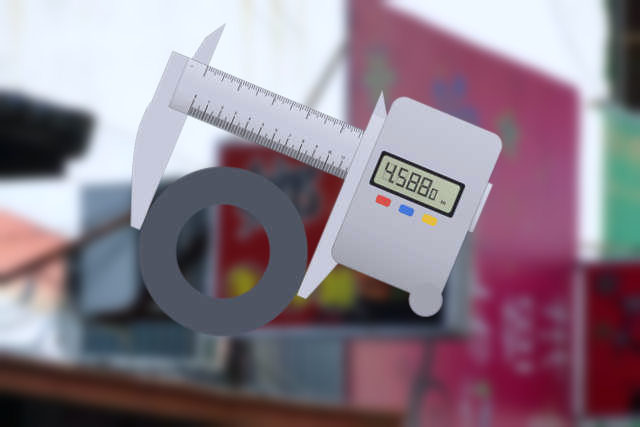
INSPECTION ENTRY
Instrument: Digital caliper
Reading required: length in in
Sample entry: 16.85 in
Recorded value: 4.5880 in
